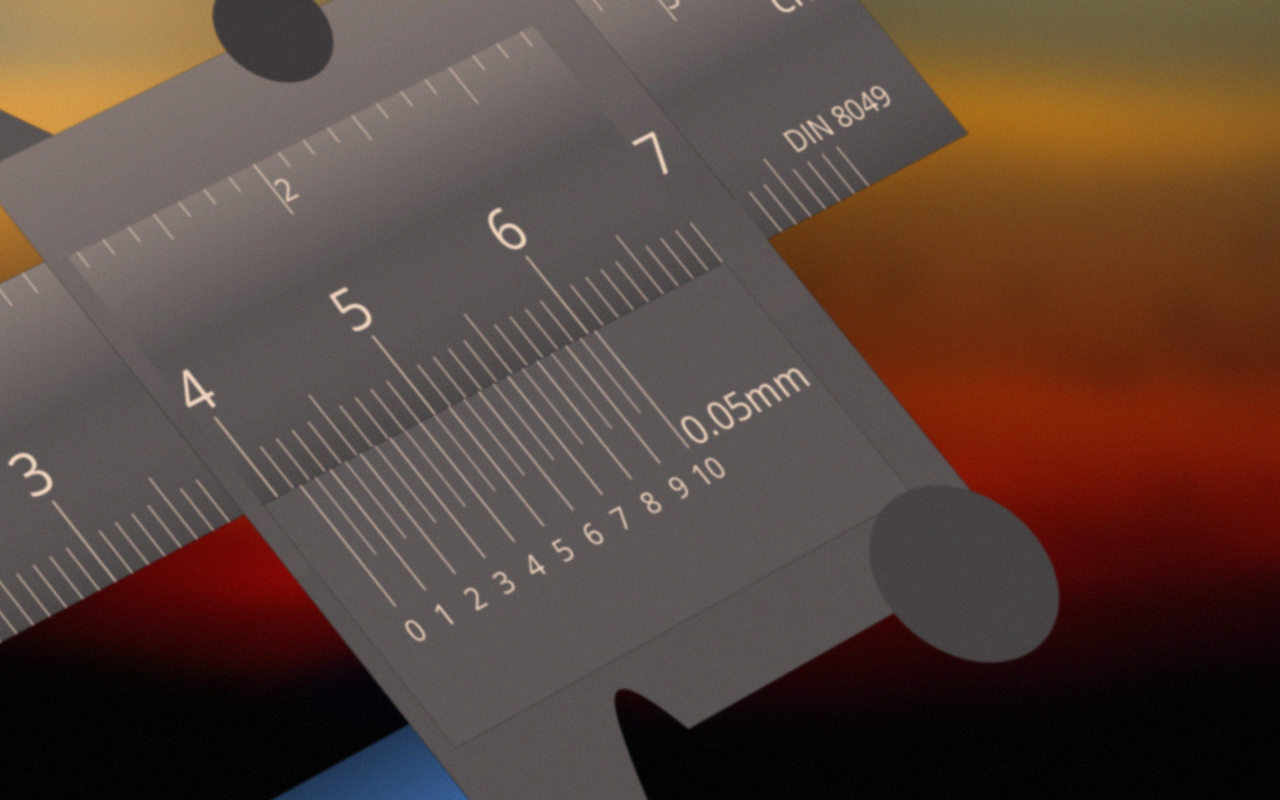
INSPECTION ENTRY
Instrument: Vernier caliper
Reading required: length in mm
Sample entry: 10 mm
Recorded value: 41.4 mm
